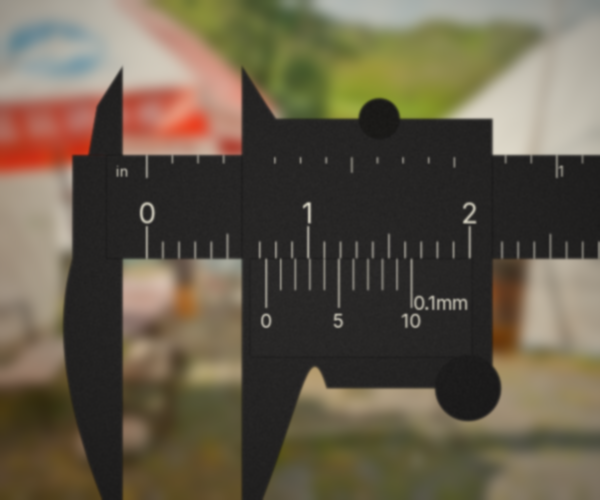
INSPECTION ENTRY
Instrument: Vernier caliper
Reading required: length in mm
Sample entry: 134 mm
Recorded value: 7.4 mm
